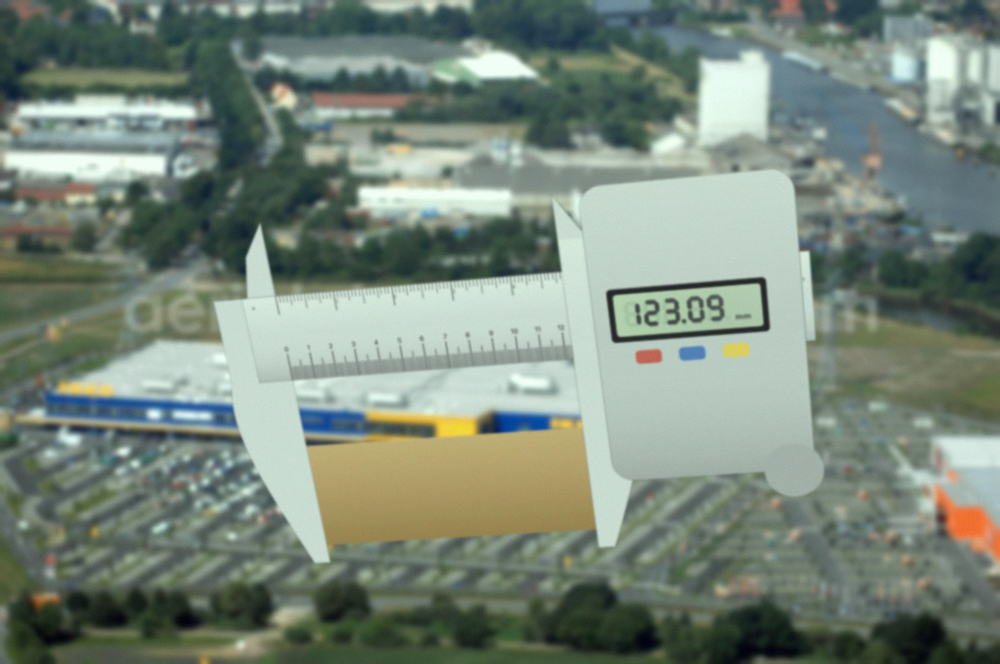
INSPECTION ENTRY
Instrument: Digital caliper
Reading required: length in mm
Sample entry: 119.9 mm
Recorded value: 123.09 mm
